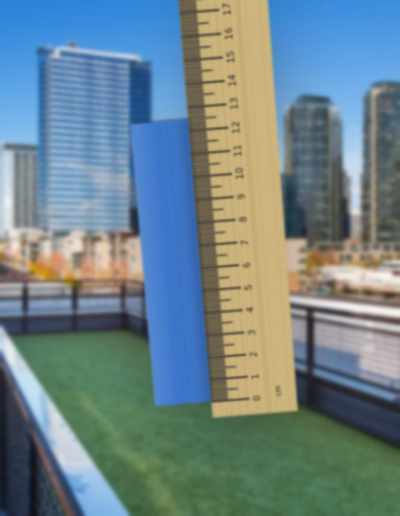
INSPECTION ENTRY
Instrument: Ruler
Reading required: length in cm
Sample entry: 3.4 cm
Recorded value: 12.5 cm
